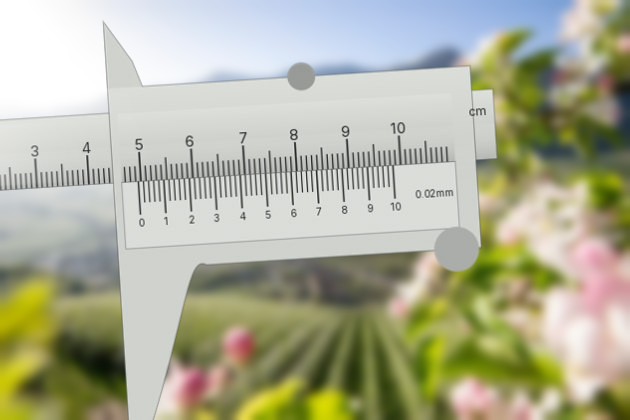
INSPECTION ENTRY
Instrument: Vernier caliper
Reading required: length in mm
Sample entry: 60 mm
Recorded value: 49.5 mm
